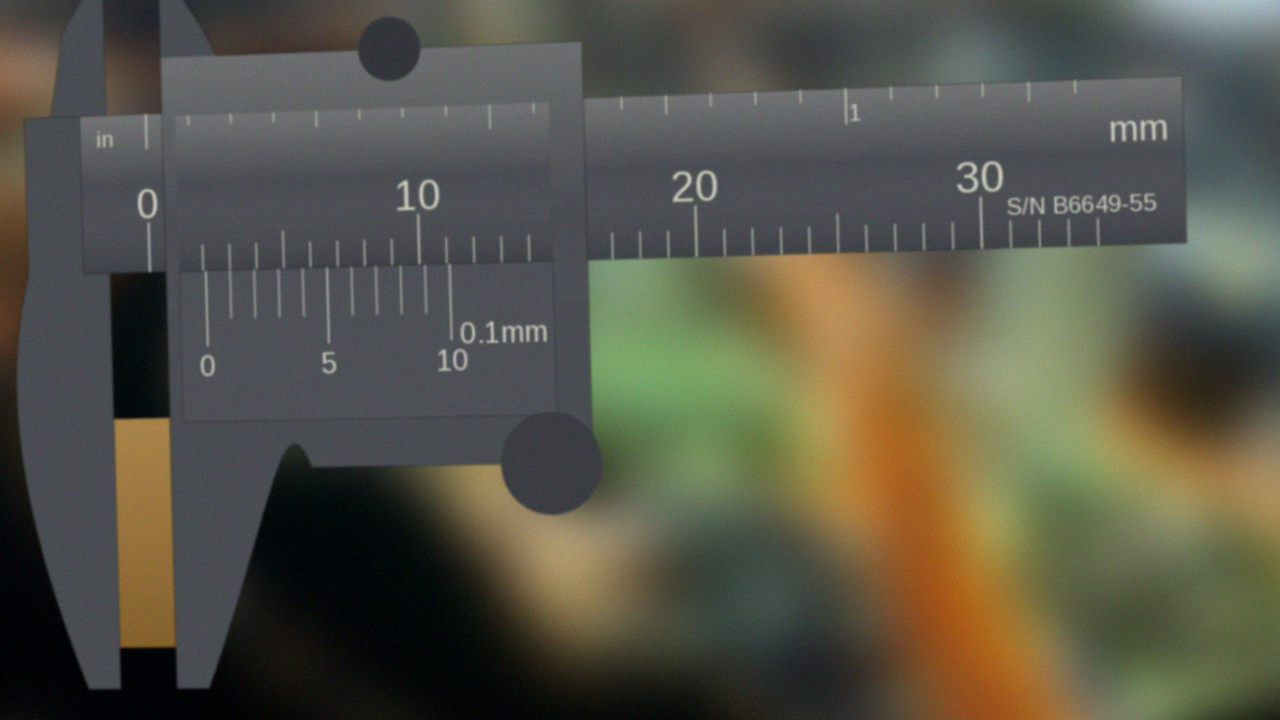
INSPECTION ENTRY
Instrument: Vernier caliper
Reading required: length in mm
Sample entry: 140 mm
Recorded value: 2.1 mm
